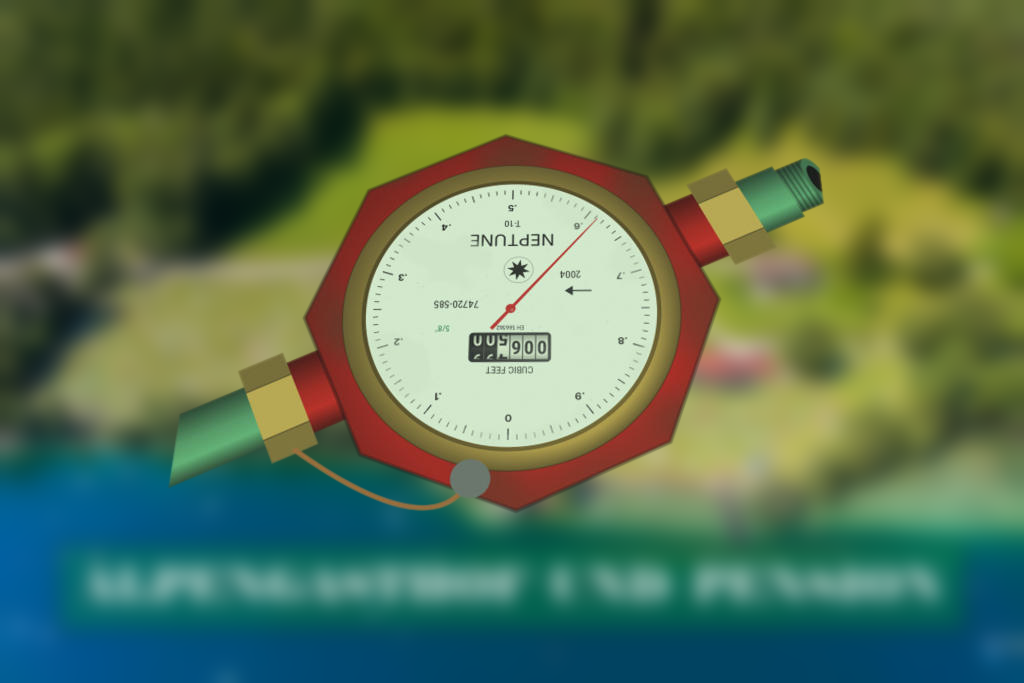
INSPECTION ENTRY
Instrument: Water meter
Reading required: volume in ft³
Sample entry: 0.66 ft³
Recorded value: 6499.61 ft³
